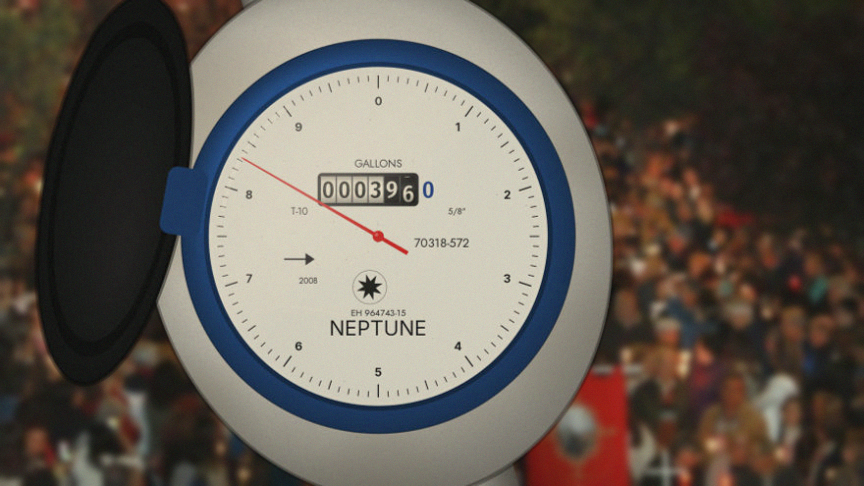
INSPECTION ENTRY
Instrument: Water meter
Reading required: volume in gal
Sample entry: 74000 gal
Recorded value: 3958.3 gal
